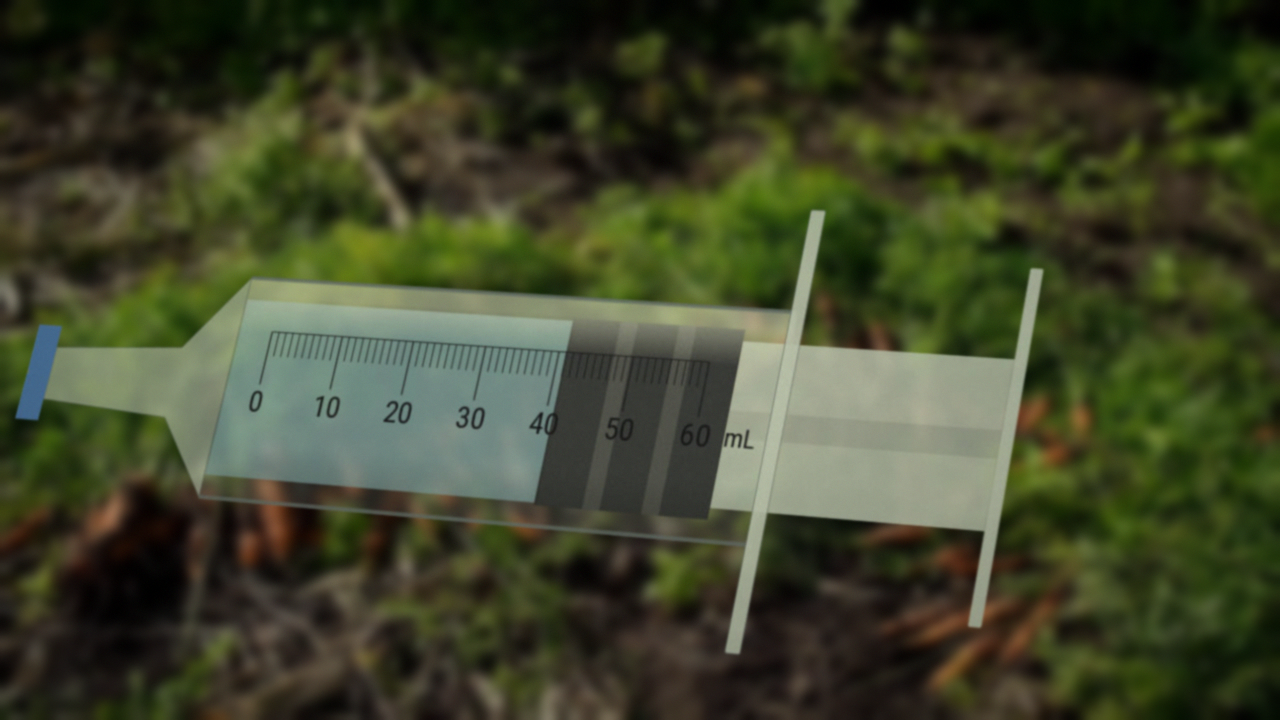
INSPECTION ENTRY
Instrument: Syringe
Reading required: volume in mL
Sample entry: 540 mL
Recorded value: 41 mL
